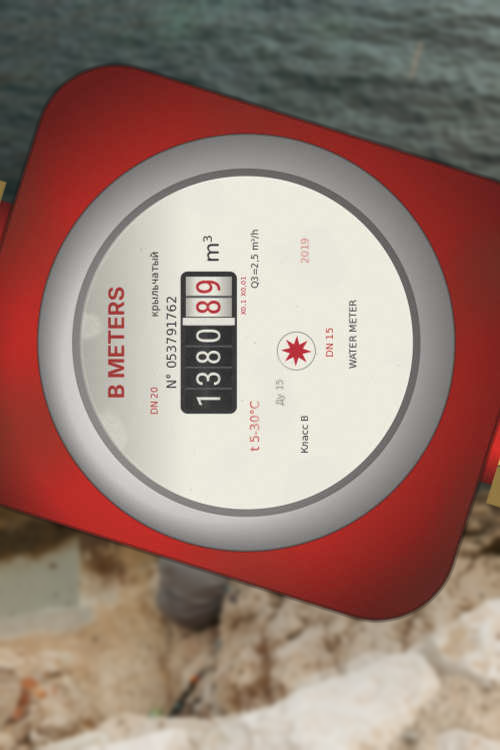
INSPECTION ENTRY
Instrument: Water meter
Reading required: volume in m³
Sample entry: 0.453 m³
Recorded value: 1380.89 m³
